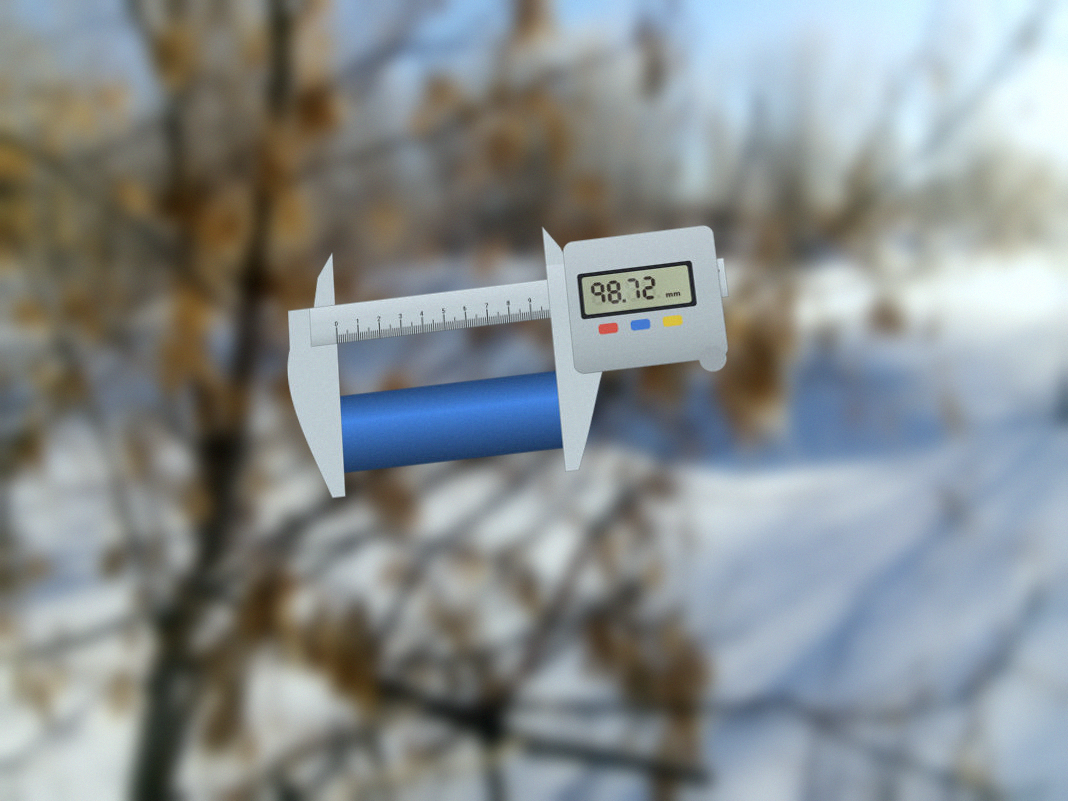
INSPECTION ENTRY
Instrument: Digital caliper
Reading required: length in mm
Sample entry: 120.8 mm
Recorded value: 98.72 mm
